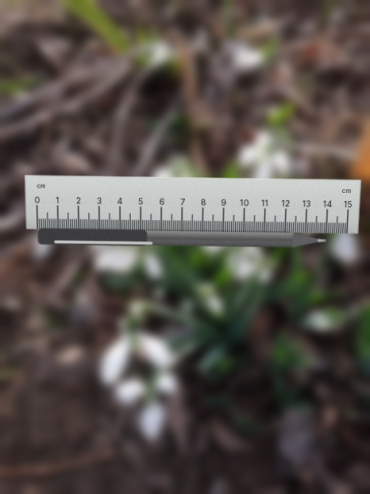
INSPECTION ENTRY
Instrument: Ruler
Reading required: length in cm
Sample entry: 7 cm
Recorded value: 14 cm
